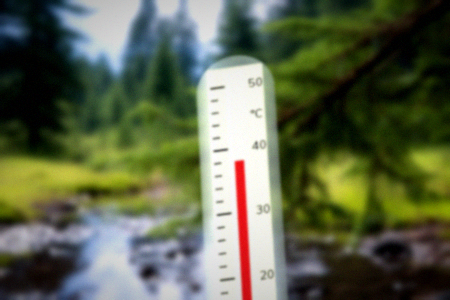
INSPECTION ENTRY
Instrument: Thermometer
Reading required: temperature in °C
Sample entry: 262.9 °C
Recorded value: 38 °C
